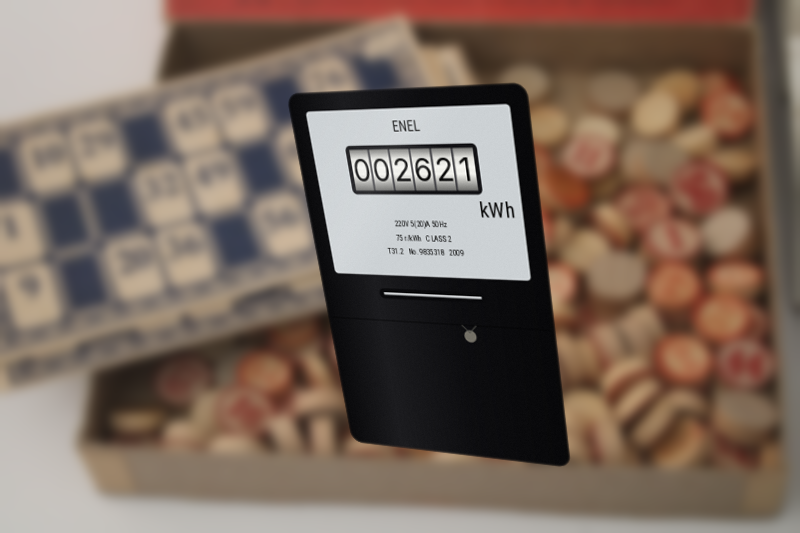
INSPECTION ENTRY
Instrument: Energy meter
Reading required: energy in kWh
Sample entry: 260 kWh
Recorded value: 2621 kWh
